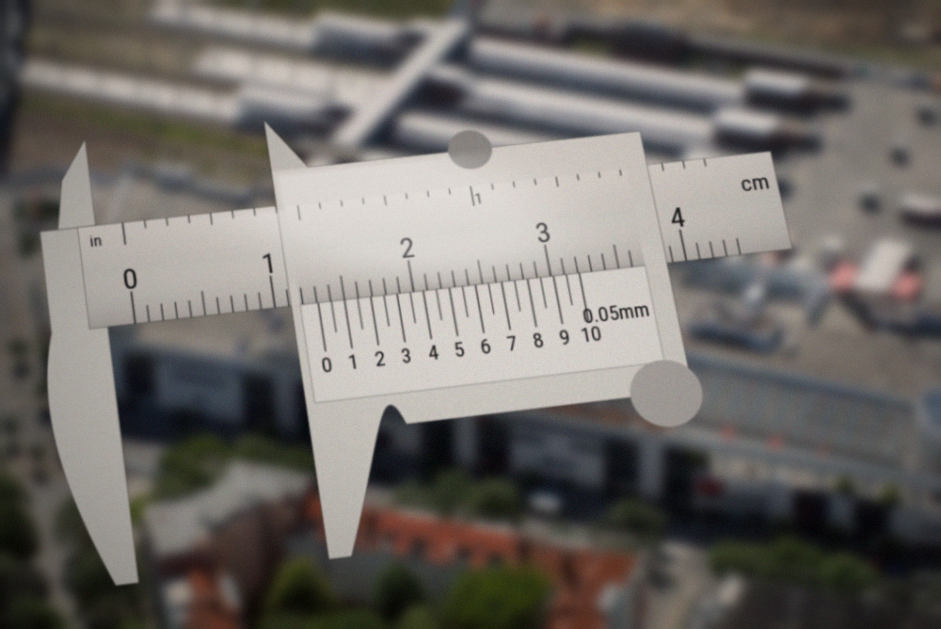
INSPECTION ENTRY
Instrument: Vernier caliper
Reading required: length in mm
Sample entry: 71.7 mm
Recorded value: 13.1 mm
